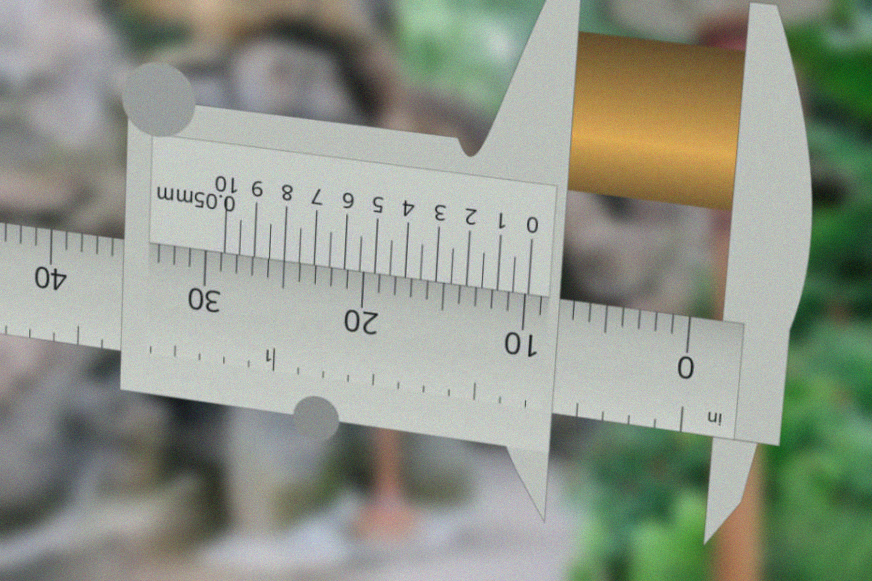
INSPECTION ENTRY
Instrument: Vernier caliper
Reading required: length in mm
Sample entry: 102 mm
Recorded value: 9.8 mm
